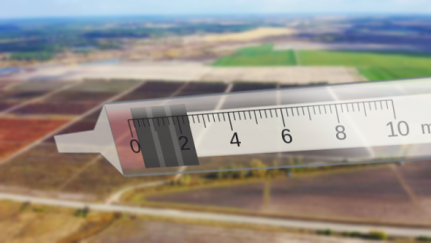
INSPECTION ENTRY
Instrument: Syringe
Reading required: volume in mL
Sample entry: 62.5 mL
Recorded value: 0.2 mL
